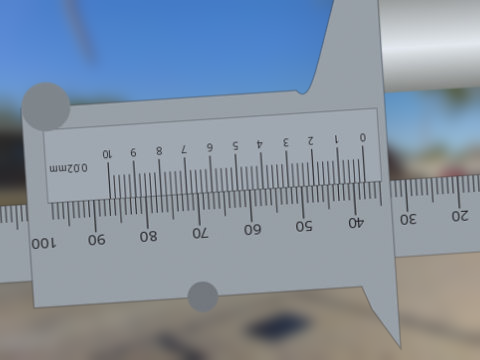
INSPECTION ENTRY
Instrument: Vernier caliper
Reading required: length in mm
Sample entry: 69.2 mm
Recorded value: 37.8 mm
